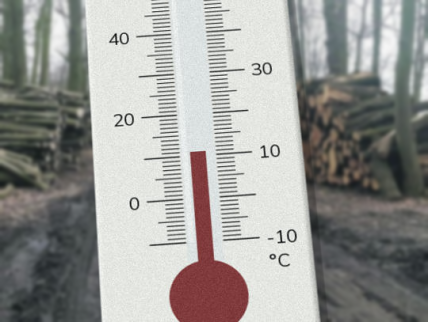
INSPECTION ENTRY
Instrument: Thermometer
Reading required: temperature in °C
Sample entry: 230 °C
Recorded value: 11 °C
